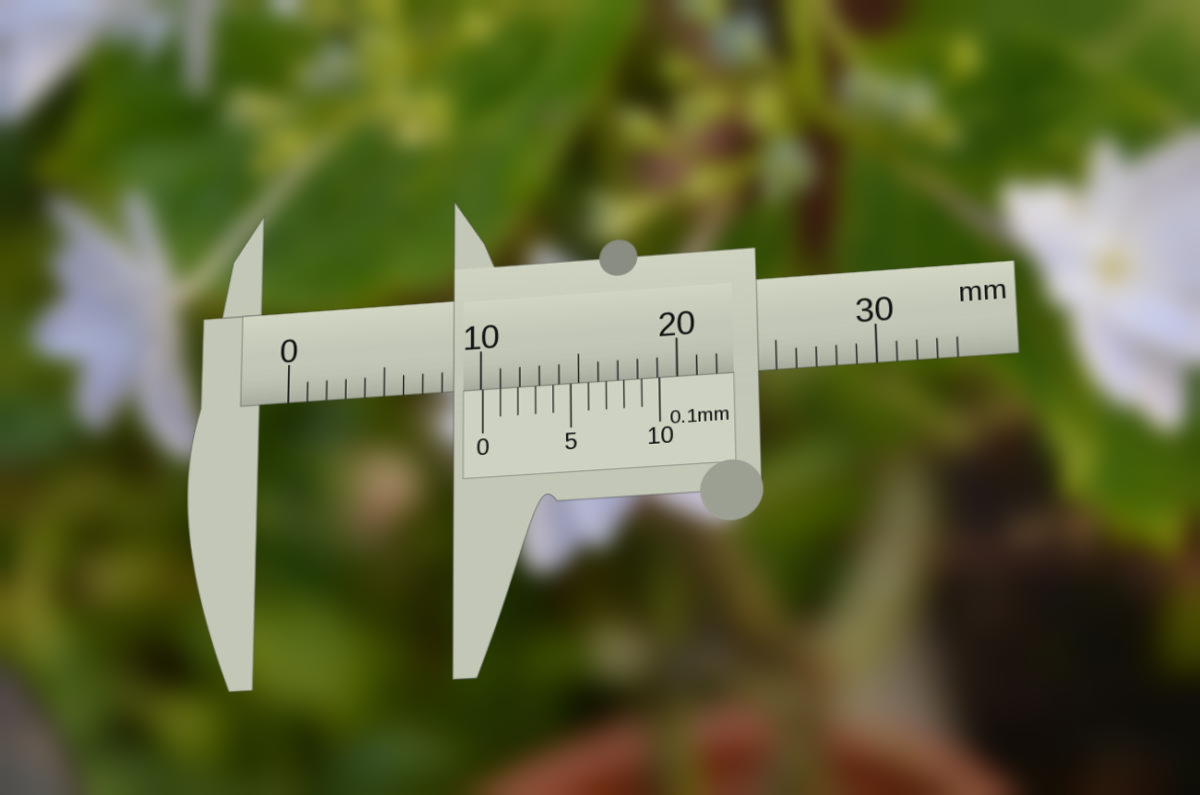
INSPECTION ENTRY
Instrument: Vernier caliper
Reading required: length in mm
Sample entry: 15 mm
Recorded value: 10.1 mm
